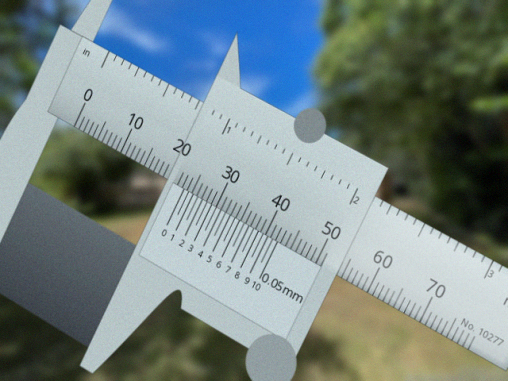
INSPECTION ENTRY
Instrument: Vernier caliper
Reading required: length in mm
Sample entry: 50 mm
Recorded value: 23.4 mm
